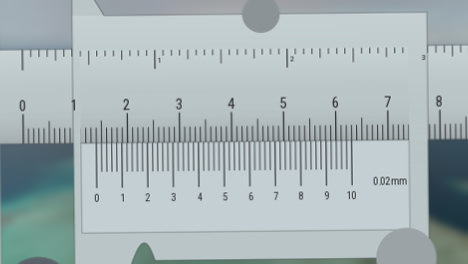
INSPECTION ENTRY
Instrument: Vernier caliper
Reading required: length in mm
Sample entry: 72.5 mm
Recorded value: 14.0 mm
